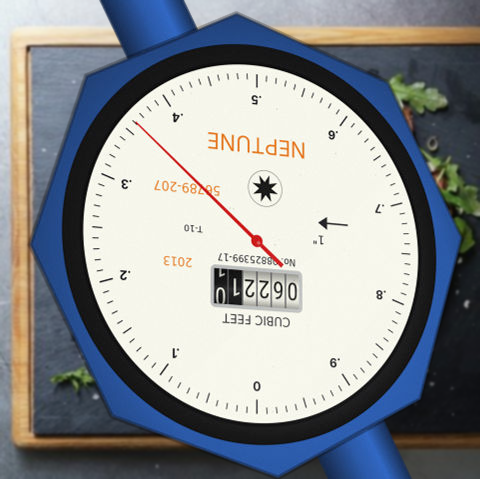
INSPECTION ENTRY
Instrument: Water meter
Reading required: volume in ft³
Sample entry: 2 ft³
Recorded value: 62210.36 ft³
